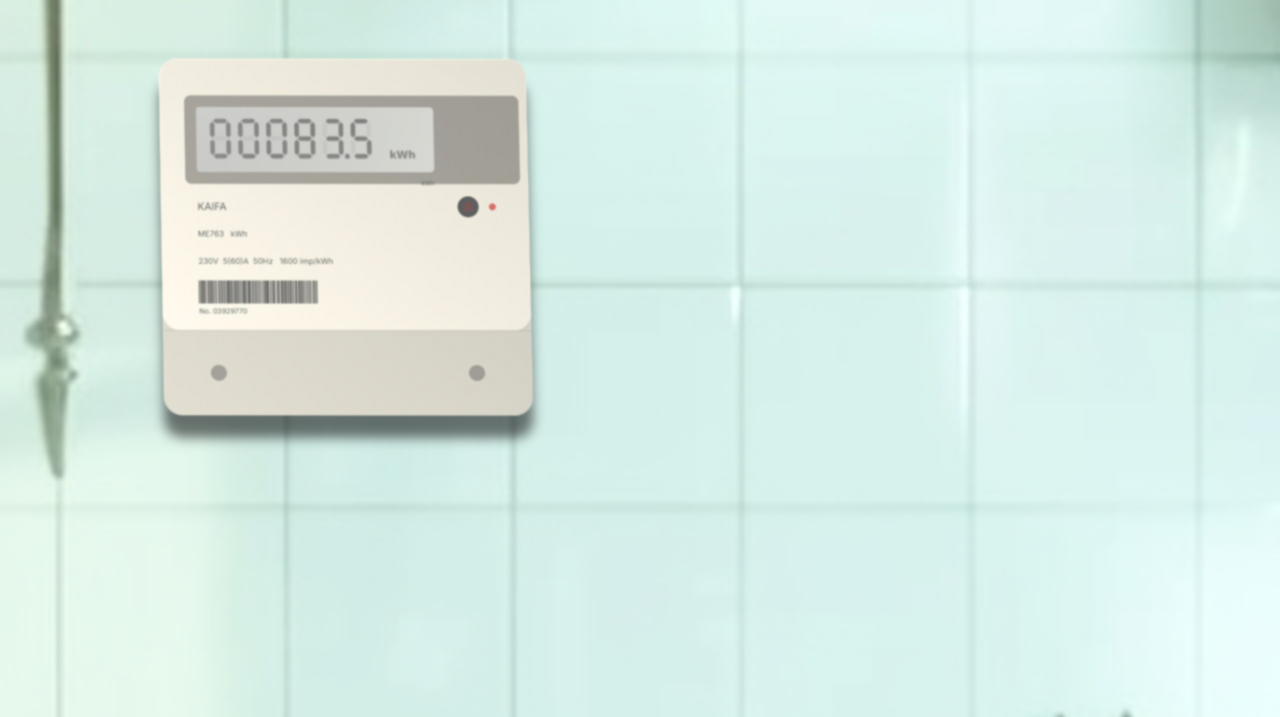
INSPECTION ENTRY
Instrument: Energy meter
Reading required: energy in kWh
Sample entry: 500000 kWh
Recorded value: 83.5 kWh
